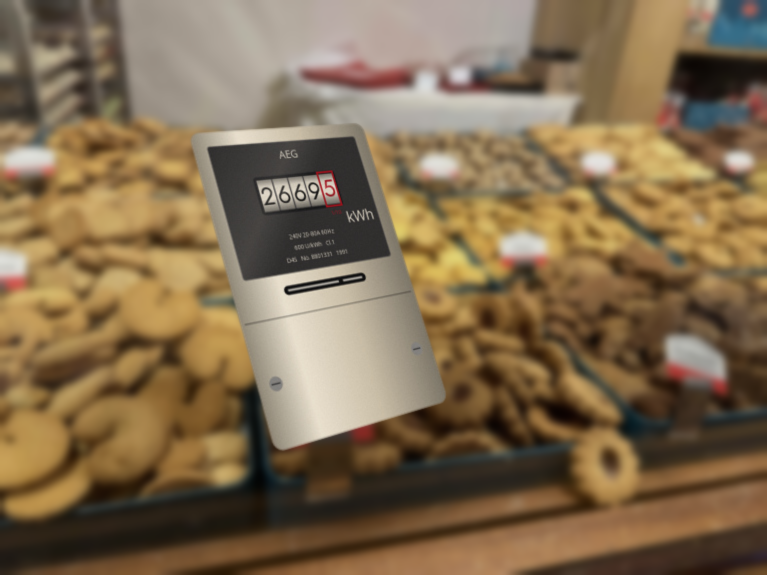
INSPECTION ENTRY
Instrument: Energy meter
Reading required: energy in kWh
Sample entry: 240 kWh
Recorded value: 2669.5 kWh
